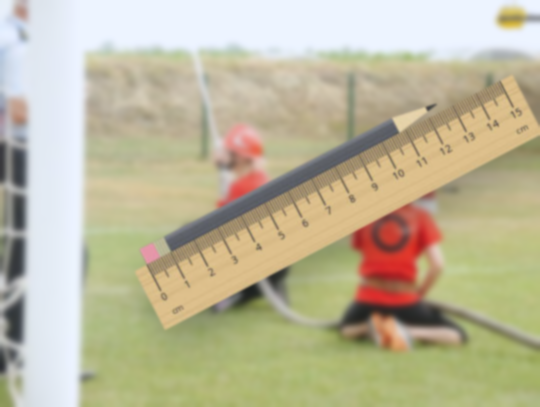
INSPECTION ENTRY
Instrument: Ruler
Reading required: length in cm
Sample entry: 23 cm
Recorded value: 12.5 cm
